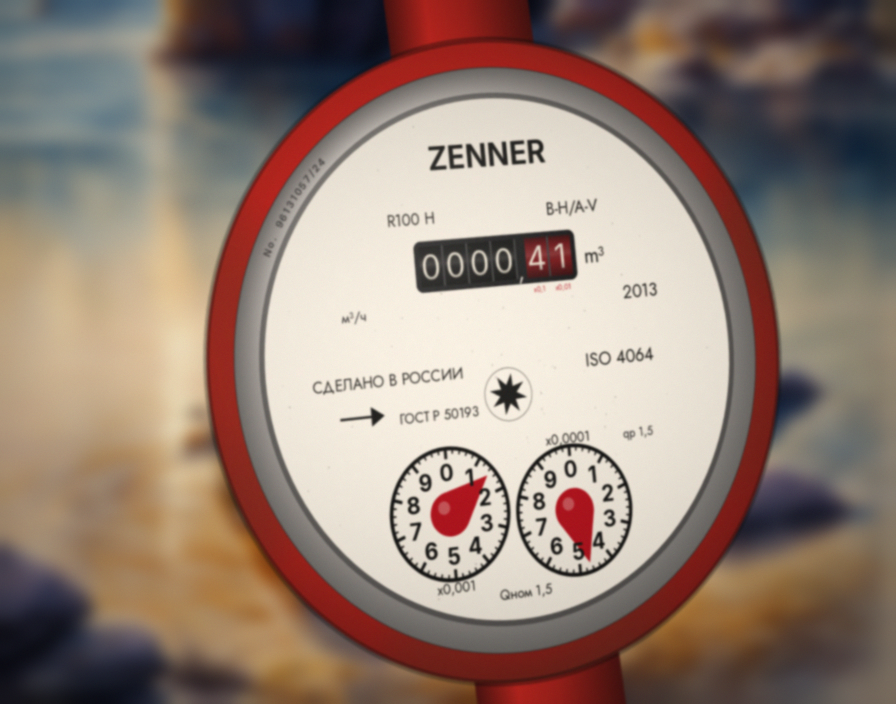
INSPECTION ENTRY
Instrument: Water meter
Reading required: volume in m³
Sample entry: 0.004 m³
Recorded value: 0.4114 m³
